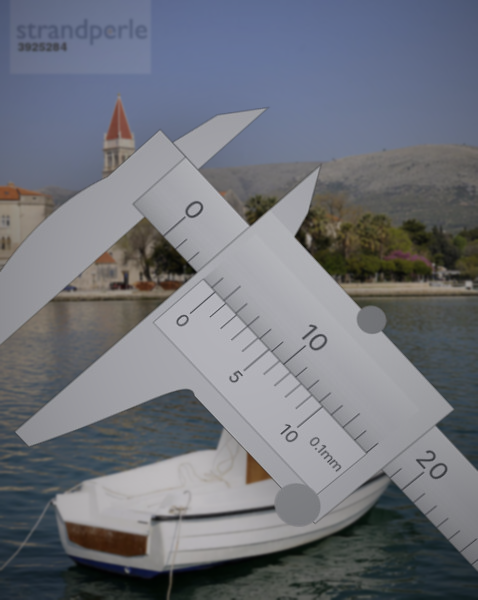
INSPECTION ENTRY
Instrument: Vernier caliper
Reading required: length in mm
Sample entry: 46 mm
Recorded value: 4.3 mm
